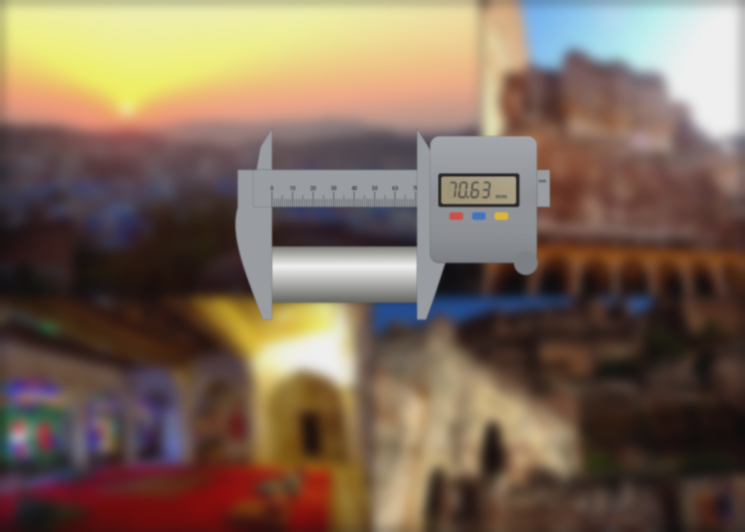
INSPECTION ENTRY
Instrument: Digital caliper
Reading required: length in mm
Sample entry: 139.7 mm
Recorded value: 70.63 mm
